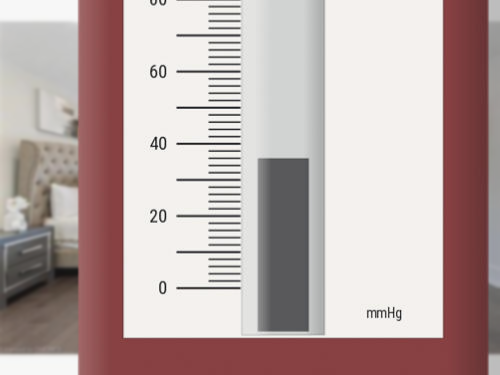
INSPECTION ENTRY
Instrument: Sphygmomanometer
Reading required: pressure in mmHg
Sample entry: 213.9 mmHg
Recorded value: 36 mmHg
